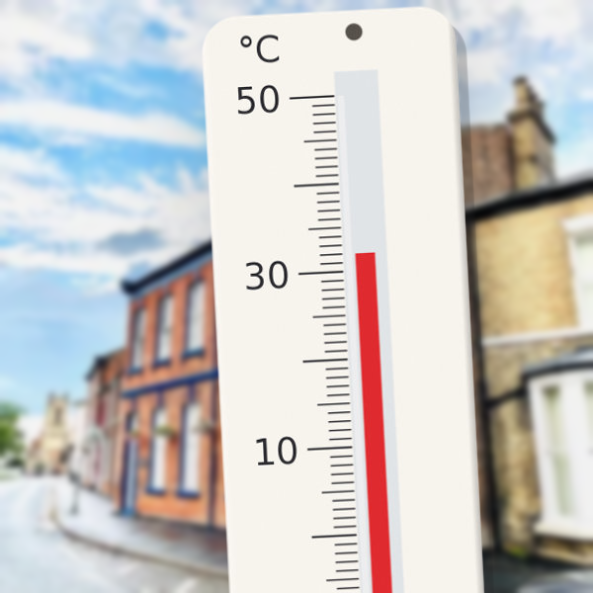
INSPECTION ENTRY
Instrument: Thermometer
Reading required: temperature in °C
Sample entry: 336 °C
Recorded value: 32 °C
